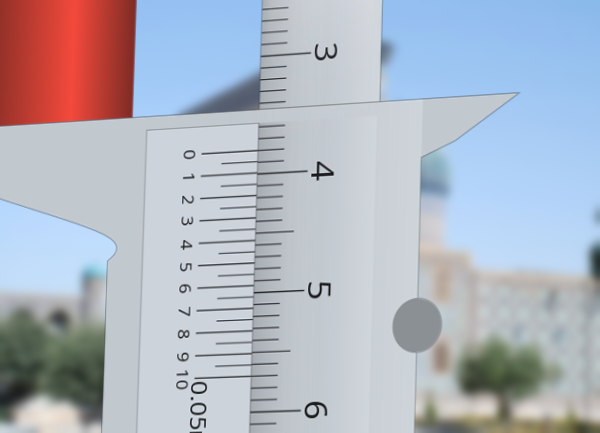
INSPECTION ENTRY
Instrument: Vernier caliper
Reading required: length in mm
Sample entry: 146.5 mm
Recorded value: 38.0 mm
